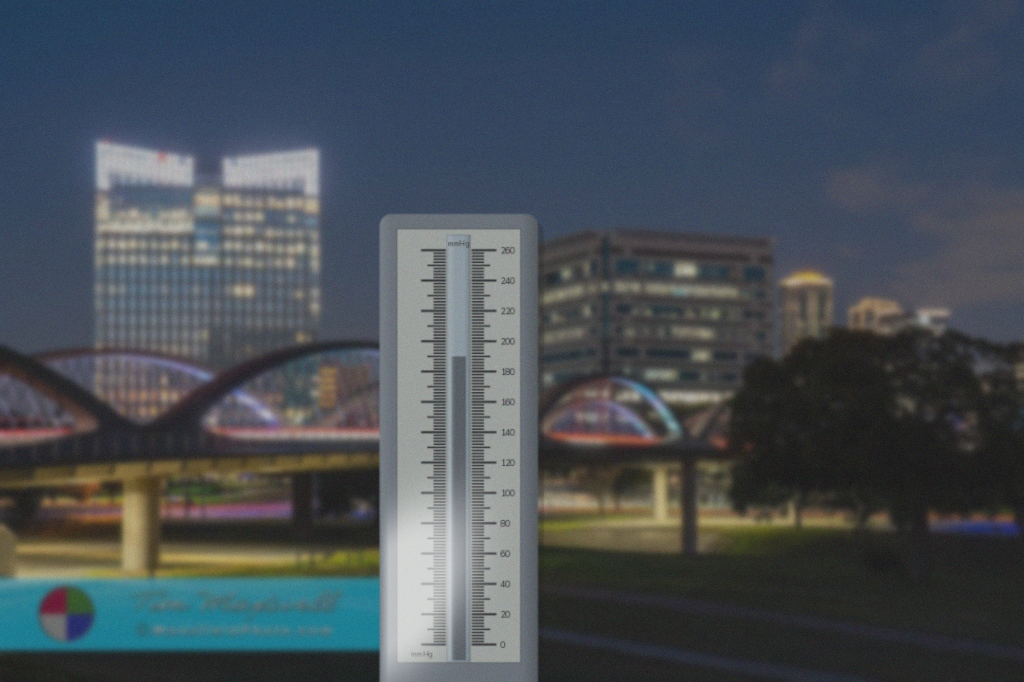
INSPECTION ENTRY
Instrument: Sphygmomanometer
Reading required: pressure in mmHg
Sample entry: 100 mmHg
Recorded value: 190 mmHg
